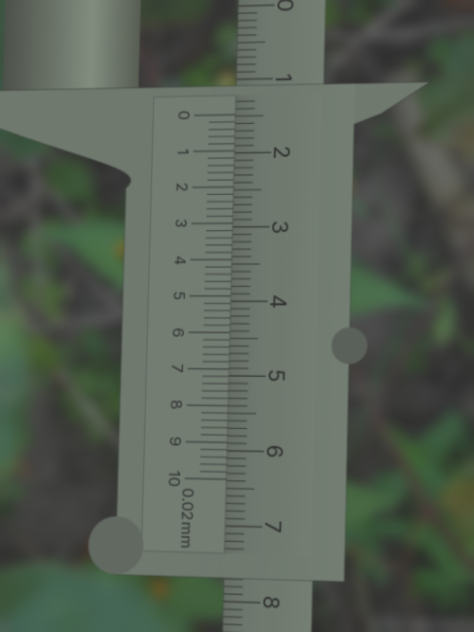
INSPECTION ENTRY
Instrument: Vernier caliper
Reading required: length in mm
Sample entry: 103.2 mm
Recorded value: 14.8 mm
